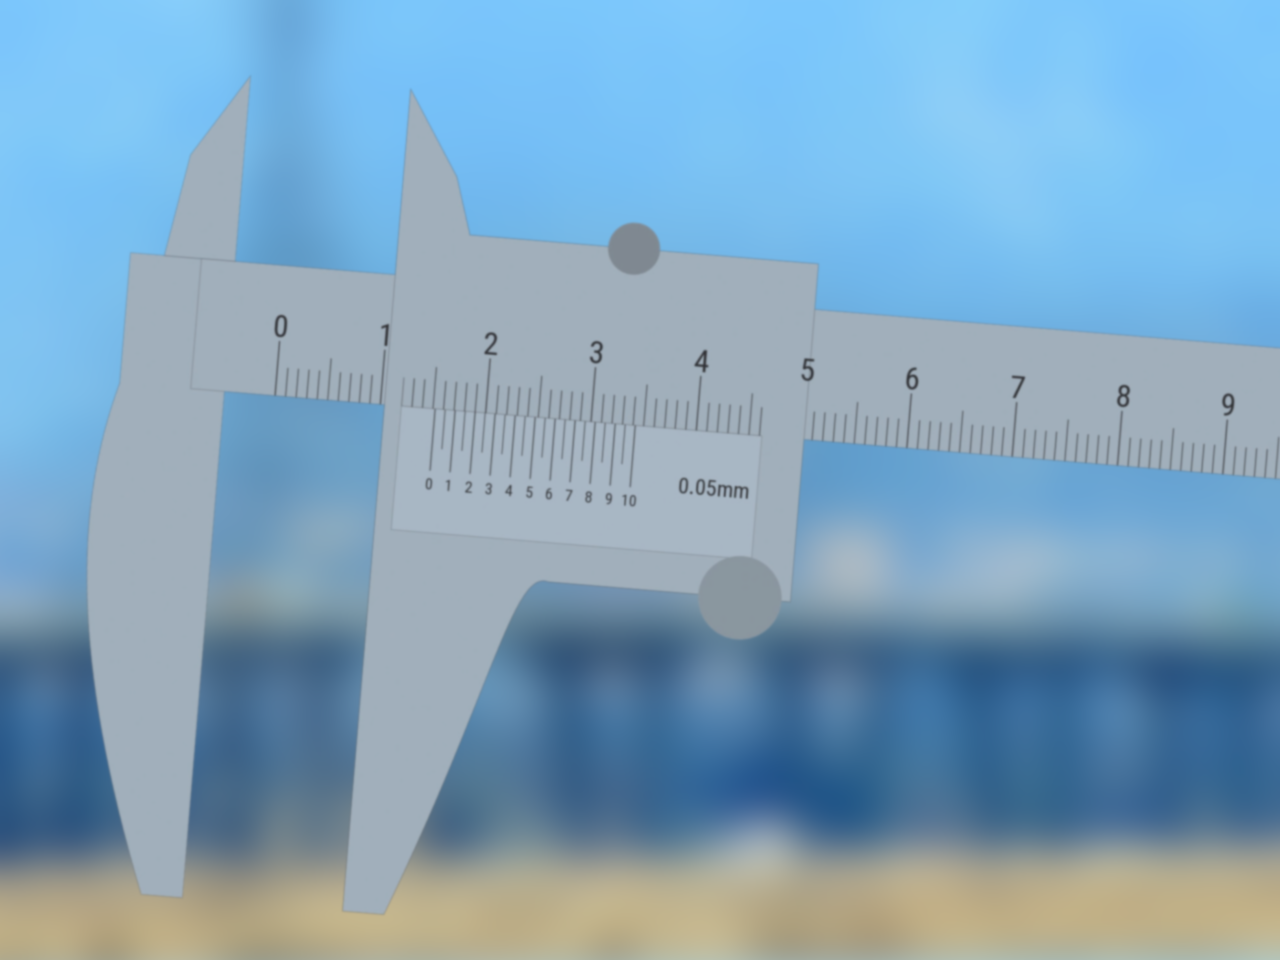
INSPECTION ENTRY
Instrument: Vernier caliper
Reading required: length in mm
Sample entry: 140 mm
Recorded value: 15.2 mm
